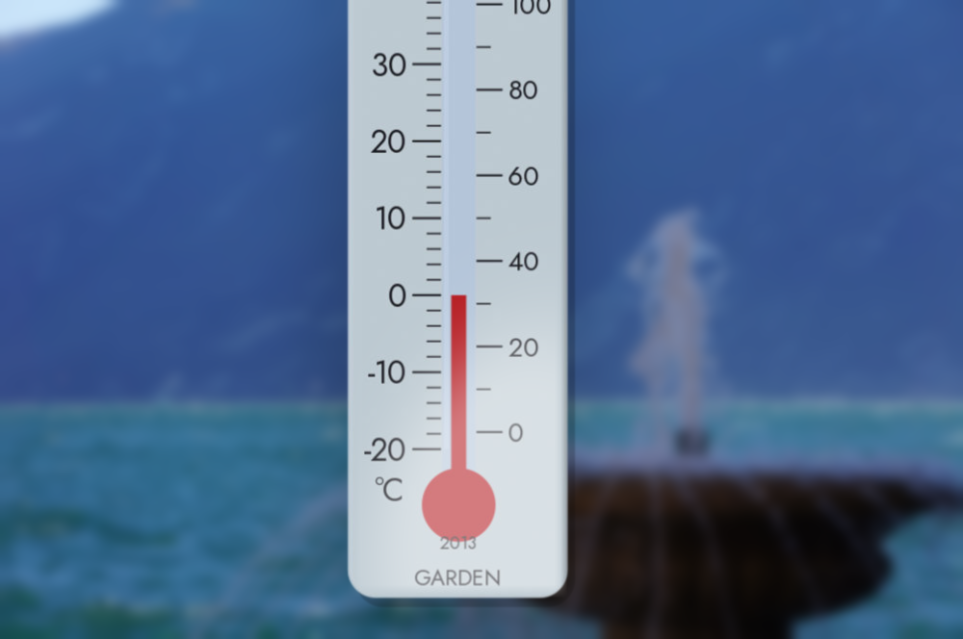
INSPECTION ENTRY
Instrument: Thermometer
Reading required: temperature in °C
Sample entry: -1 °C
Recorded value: 0 °C
